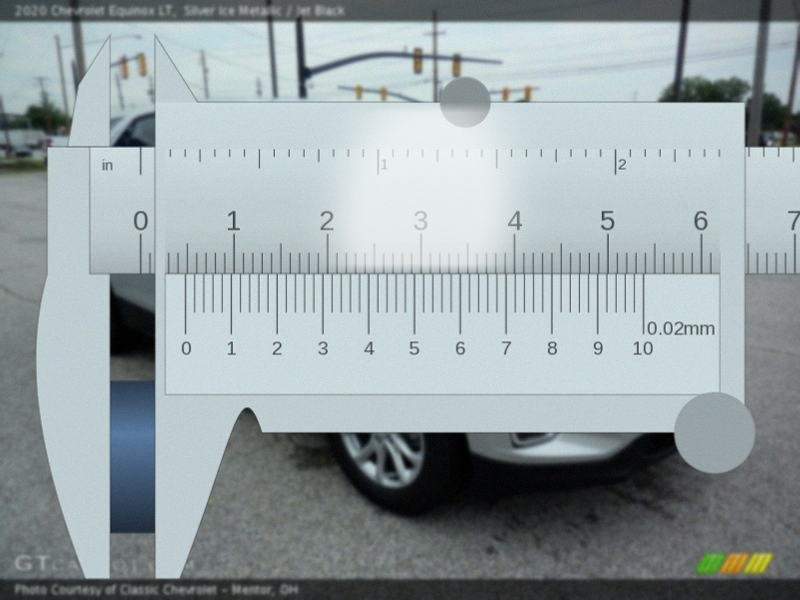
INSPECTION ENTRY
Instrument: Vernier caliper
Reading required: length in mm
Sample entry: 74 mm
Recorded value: 4.8 mm
